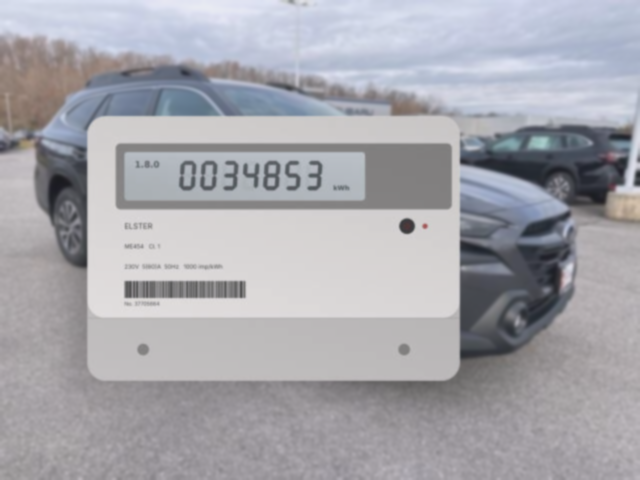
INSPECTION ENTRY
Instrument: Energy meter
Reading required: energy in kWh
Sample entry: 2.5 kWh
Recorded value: 34853 kWh
